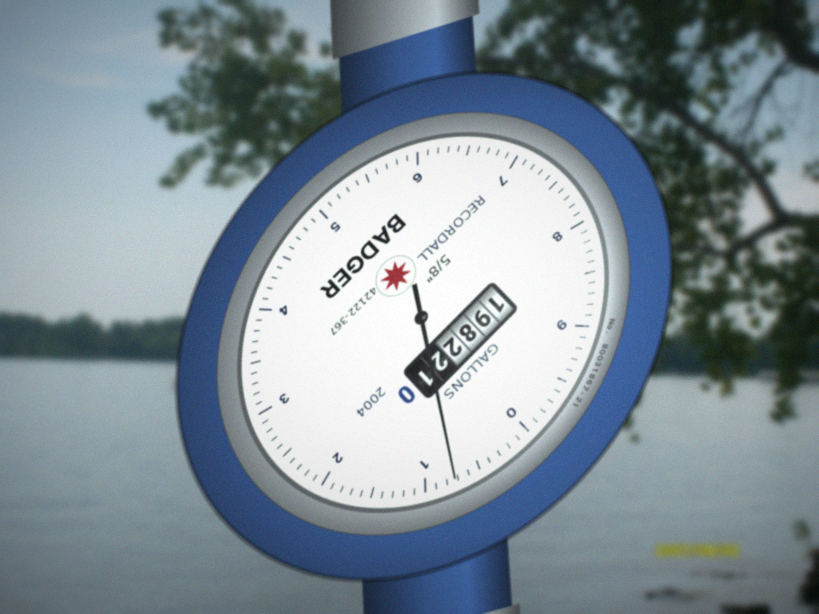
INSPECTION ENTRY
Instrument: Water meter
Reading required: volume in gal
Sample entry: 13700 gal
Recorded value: 1982210.7 gal
